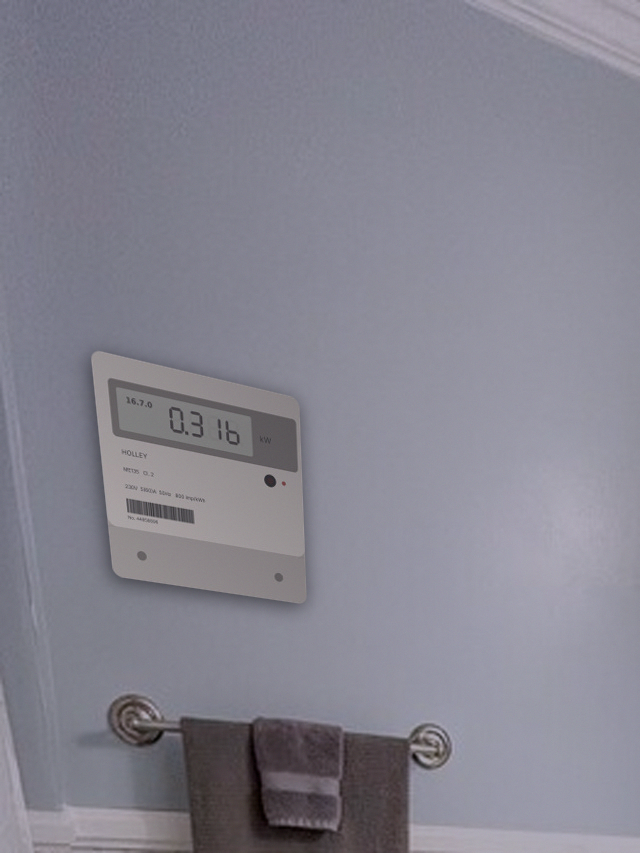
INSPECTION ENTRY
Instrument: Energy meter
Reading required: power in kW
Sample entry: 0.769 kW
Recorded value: 0.316 kW
